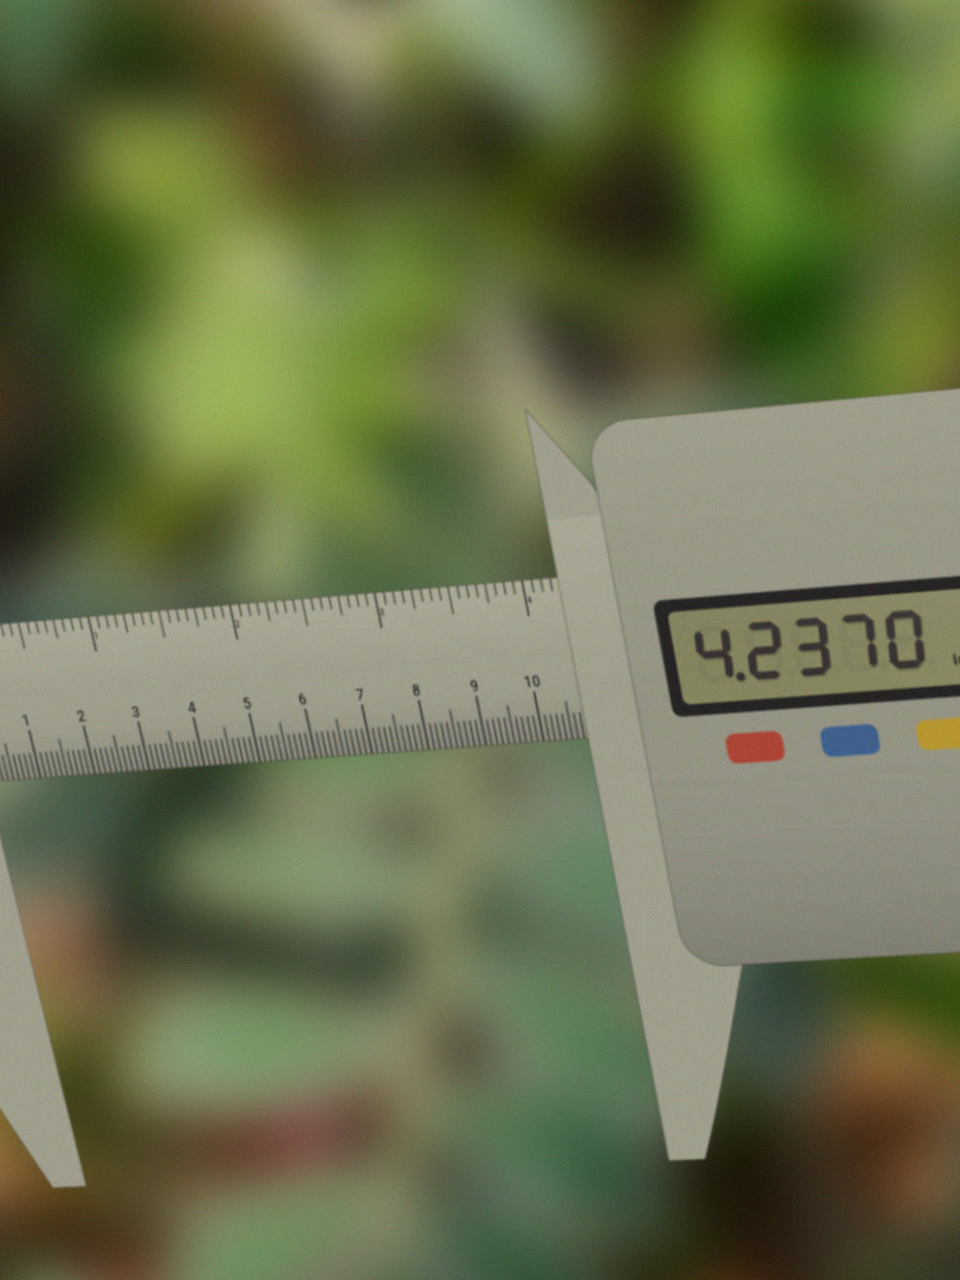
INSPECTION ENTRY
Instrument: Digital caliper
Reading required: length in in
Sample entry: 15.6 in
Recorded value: 4.2370 in
